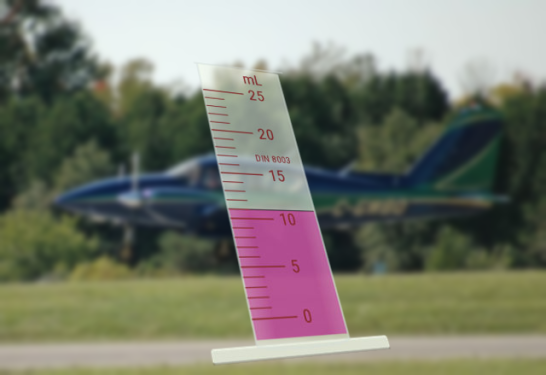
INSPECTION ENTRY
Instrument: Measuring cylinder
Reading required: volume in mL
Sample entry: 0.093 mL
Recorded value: 11 mL
